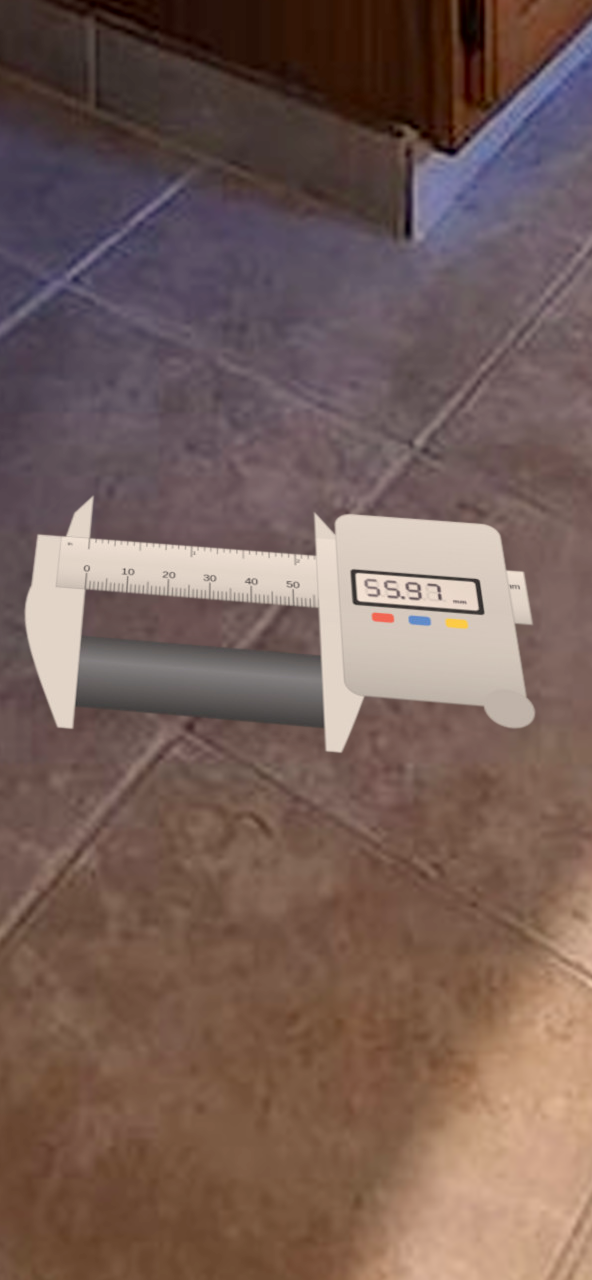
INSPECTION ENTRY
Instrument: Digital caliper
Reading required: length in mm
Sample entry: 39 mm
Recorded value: 55.97 mm
